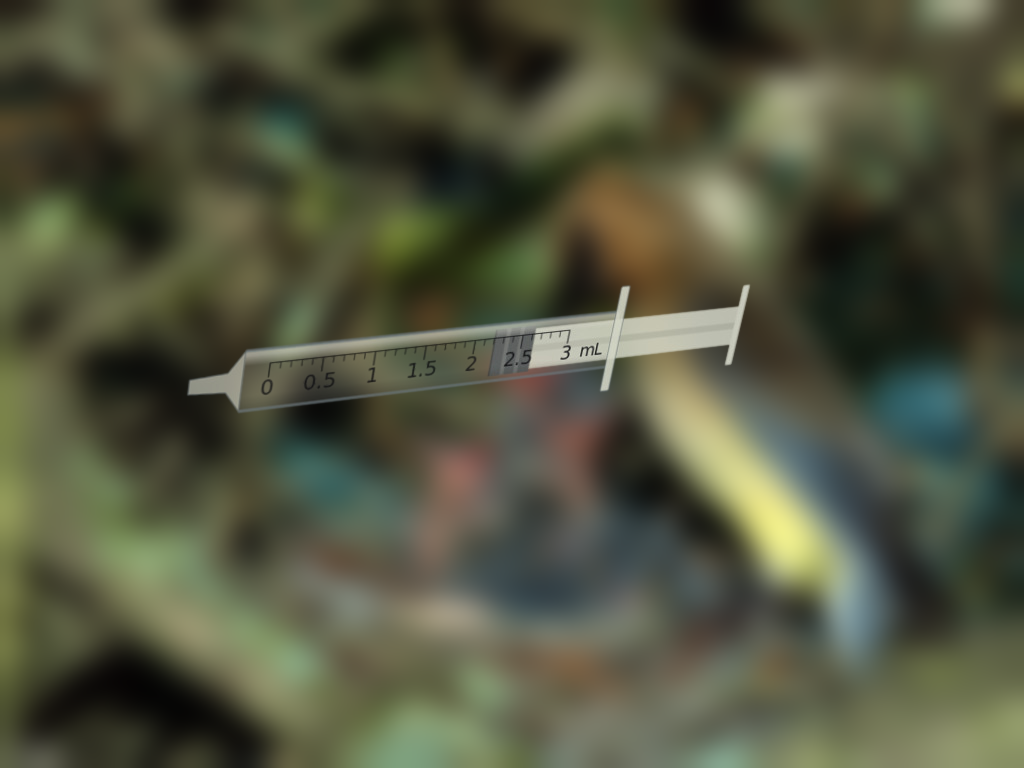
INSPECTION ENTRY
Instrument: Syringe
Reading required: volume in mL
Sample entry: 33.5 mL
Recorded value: 2.2 mL
